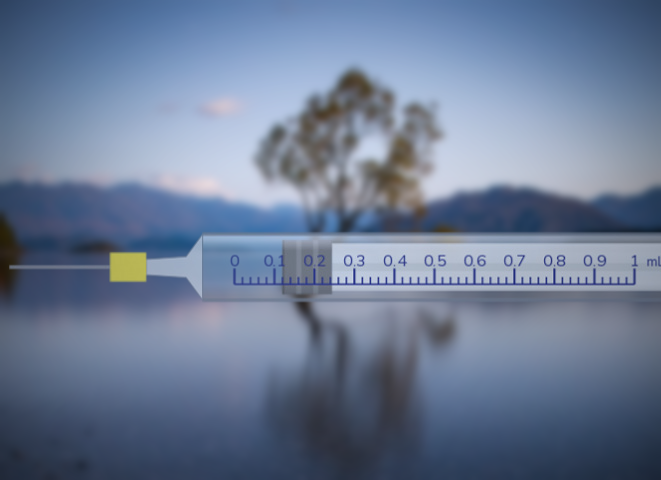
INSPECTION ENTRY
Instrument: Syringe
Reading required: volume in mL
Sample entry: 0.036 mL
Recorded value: 0.12 mL
